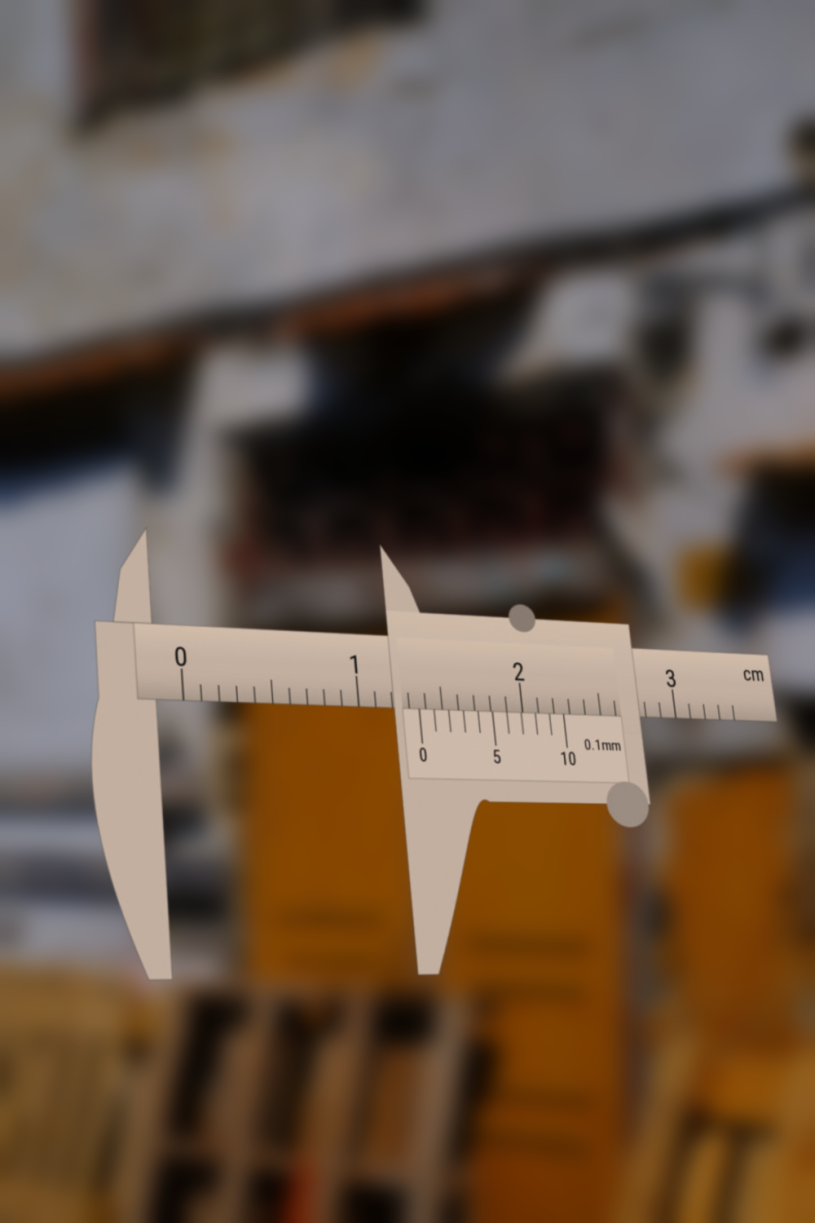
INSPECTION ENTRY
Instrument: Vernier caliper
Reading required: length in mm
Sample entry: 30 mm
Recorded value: 13.6 mm
